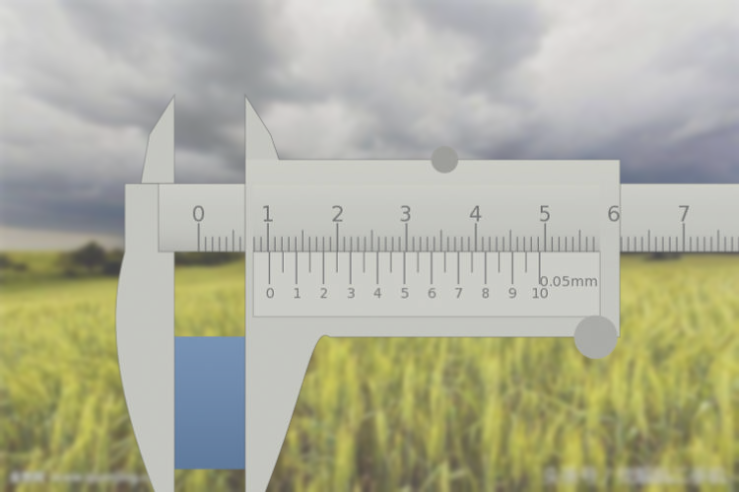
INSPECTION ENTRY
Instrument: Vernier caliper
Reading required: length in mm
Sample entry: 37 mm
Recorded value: 10.2 mm
